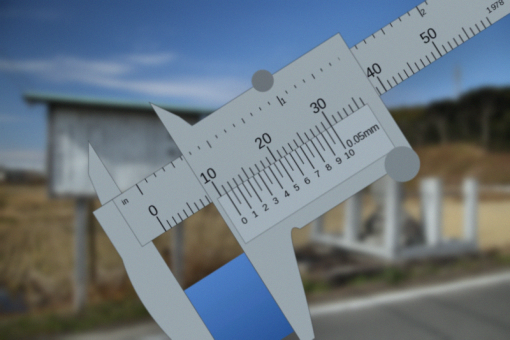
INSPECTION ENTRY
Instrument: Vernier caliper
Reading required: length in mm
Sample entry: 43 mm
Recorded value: 11.0 mm
